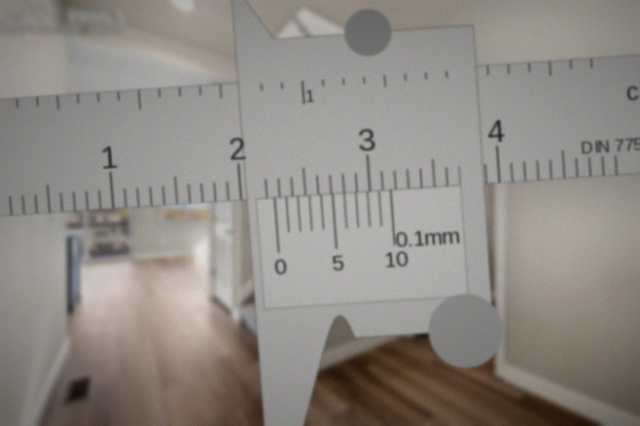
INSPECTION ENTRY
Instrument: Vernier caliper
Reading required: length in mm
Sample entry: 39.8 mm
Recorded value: 22.6 mm
